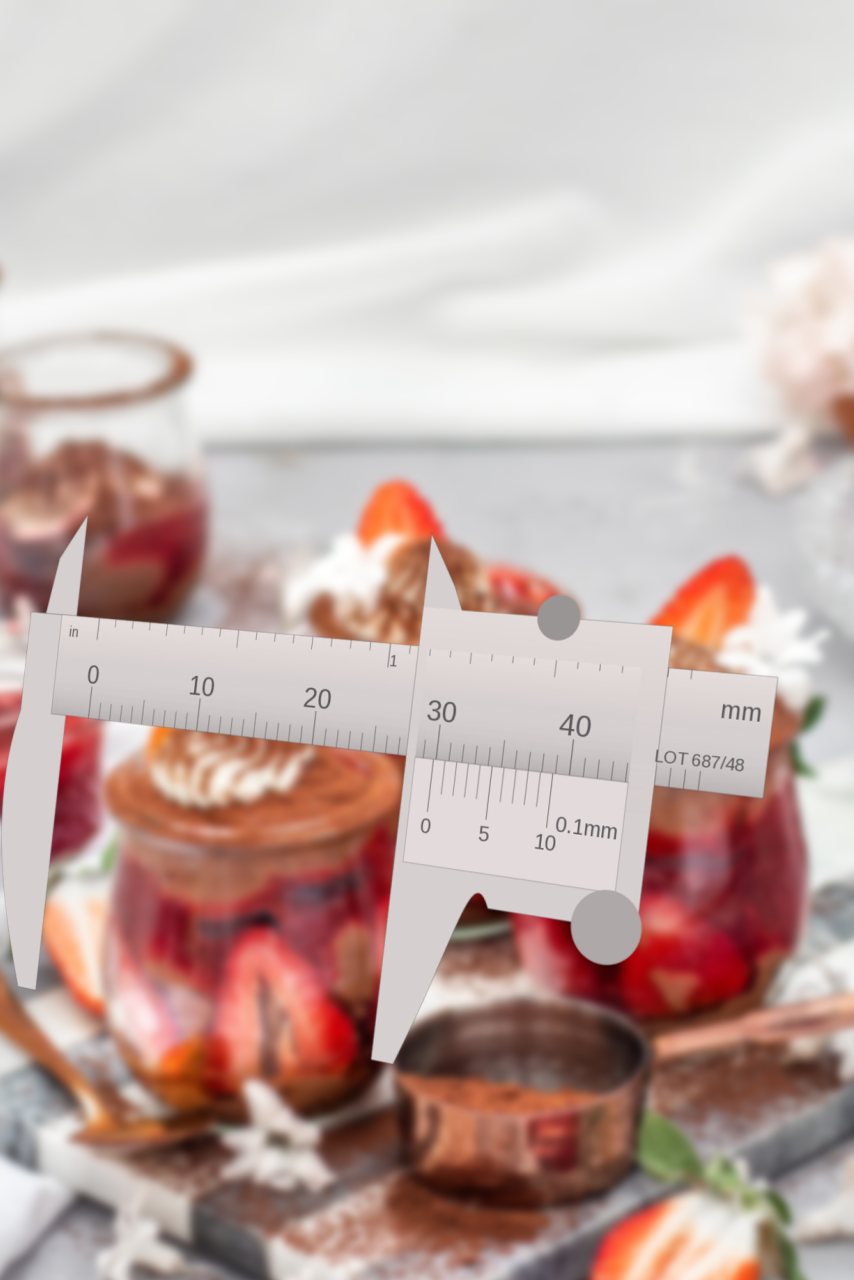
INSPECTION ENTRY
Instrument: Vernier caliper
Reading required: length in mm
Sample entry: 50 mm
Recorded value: 29.8 mm
